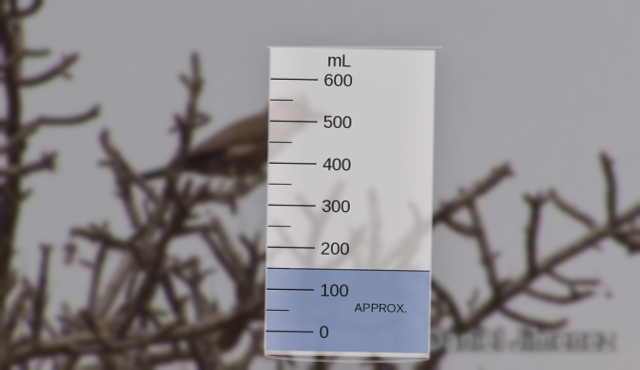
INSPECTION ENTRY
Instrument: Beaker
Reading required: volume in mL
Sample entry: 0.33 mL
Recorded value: 150 mL
